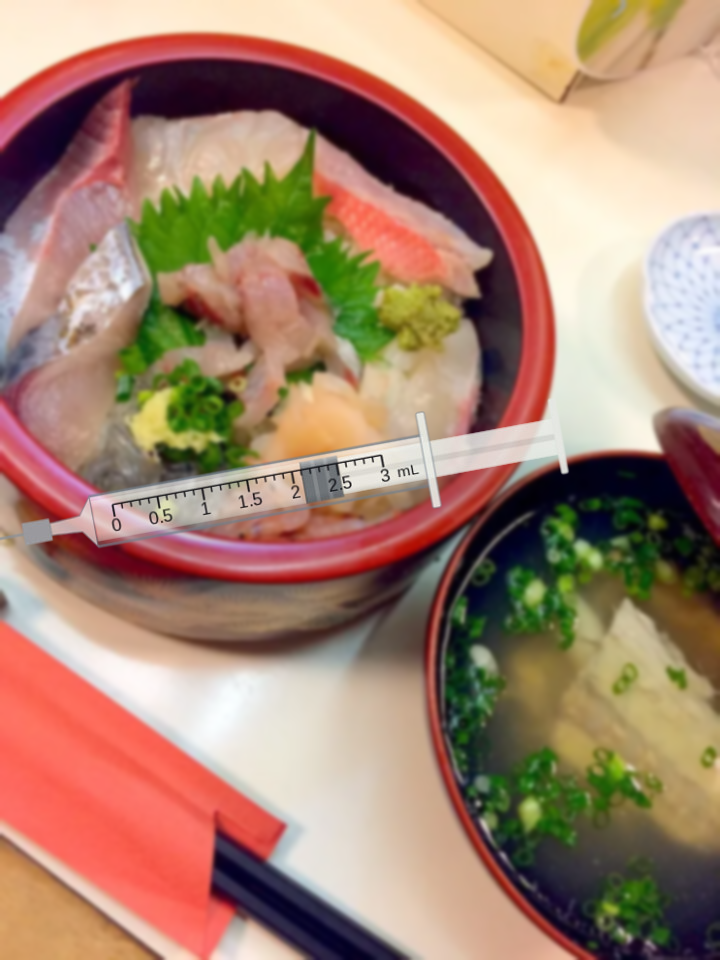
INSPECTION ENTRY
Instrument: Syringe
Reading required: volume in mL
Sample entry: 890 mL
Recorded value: 2.1 mL
